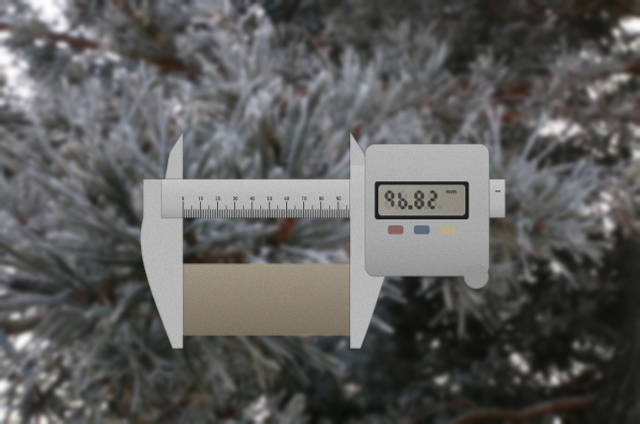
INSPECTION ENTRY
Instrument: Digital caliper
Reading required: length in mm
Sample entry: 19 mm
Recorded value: 96.82 mm
